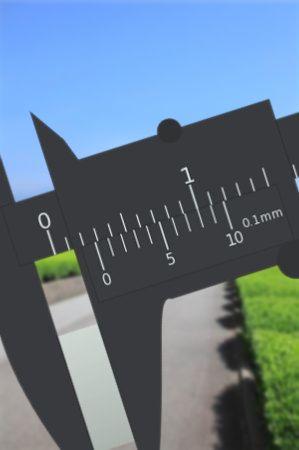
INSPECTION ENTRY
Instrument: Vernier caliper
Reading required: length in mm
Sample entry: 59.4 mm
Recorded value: 2.8 mm
